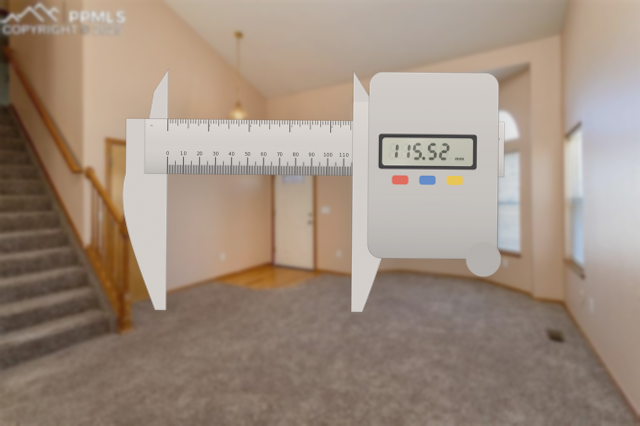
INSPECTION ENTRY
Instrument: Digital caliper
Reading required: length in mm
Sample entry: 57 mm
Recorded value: 115.52 mm
